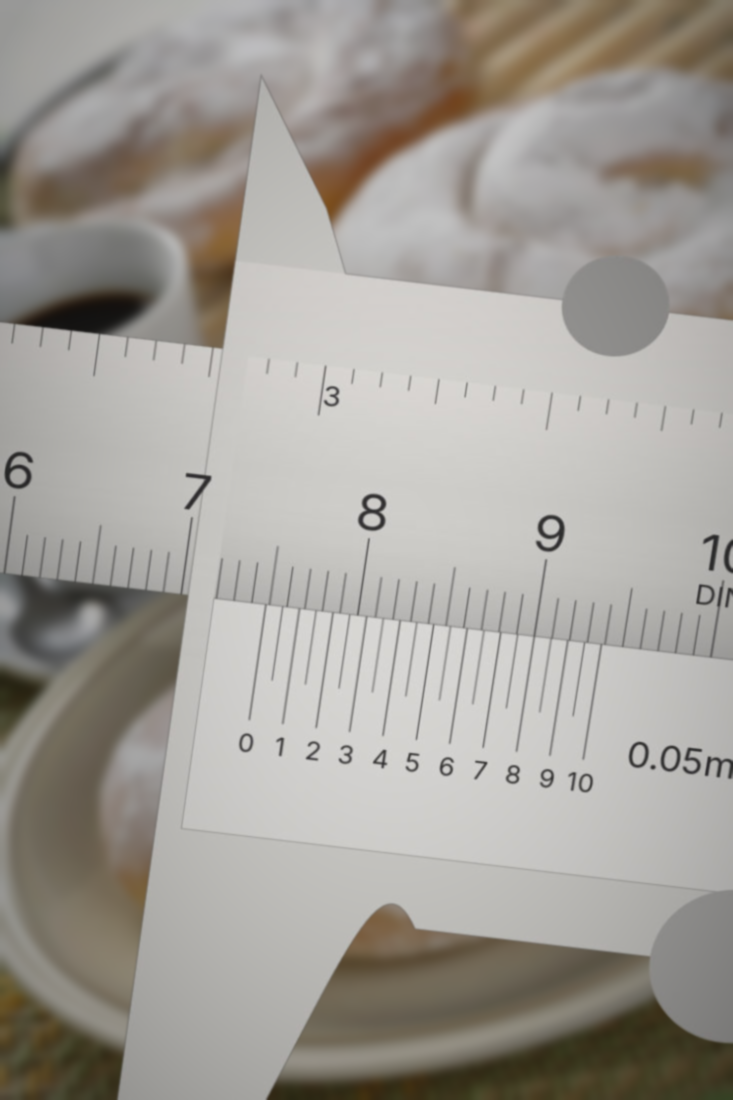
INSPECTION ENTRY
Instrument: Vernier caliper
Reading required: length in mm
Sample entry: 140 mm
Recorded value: 74.8 mm
